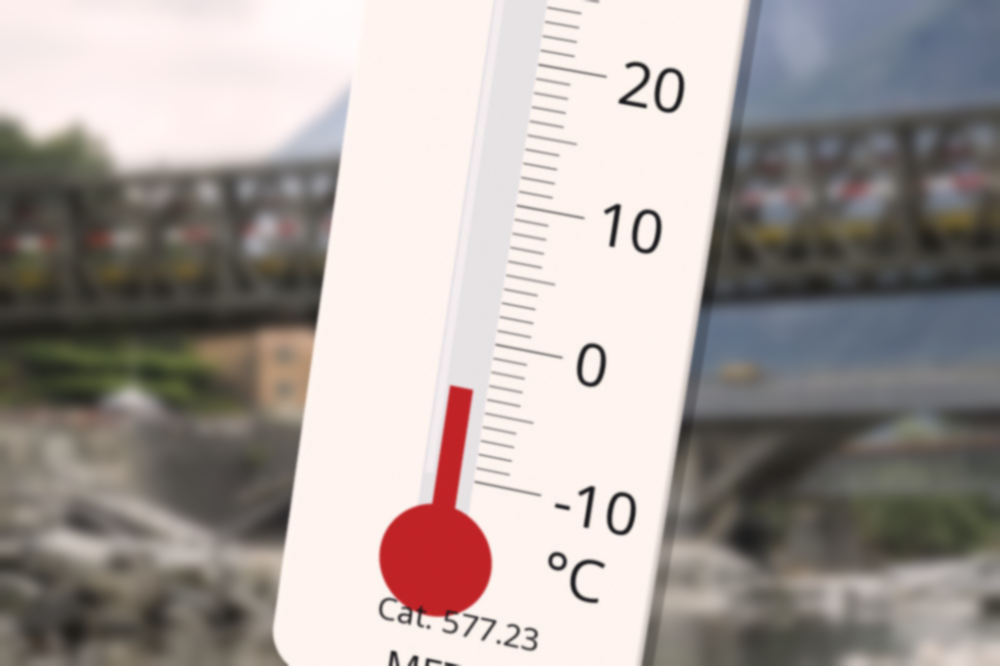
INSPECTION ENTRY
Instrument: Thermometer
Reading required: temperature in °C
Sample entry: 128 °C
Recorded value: -3.5 °C
